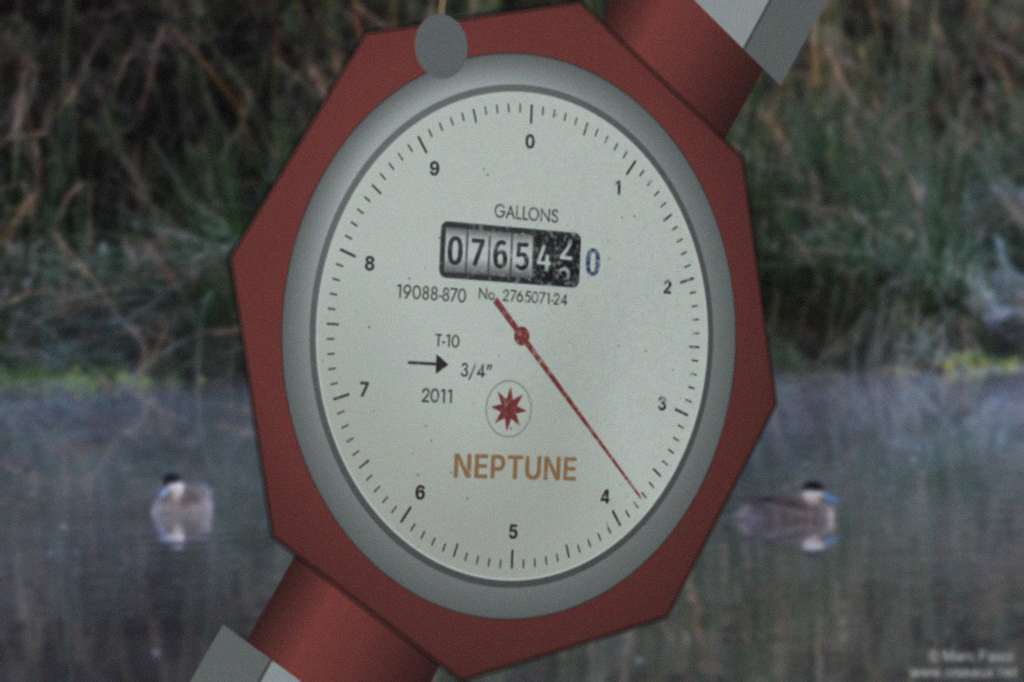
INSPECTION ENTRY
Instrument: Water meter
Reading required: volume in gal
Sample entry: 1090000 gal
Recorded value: 765423.7 gal
